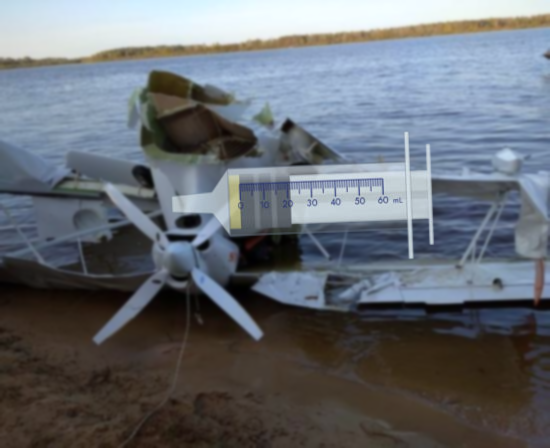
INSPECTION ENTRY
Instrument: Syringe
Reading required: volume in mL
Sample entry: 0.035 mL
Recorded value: 0 mL
